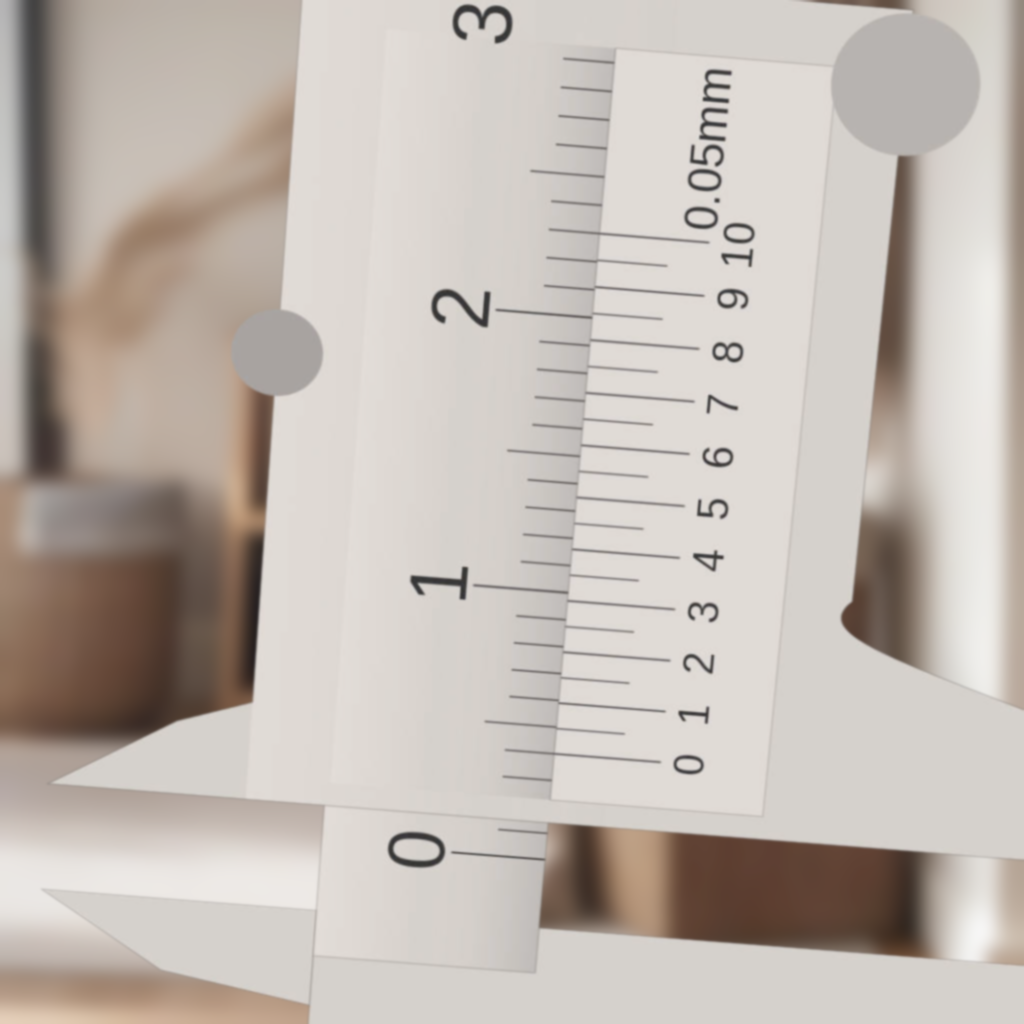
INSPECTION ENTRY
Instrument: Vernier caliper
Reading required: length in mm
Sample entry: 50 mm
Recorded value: 4.0 mm
